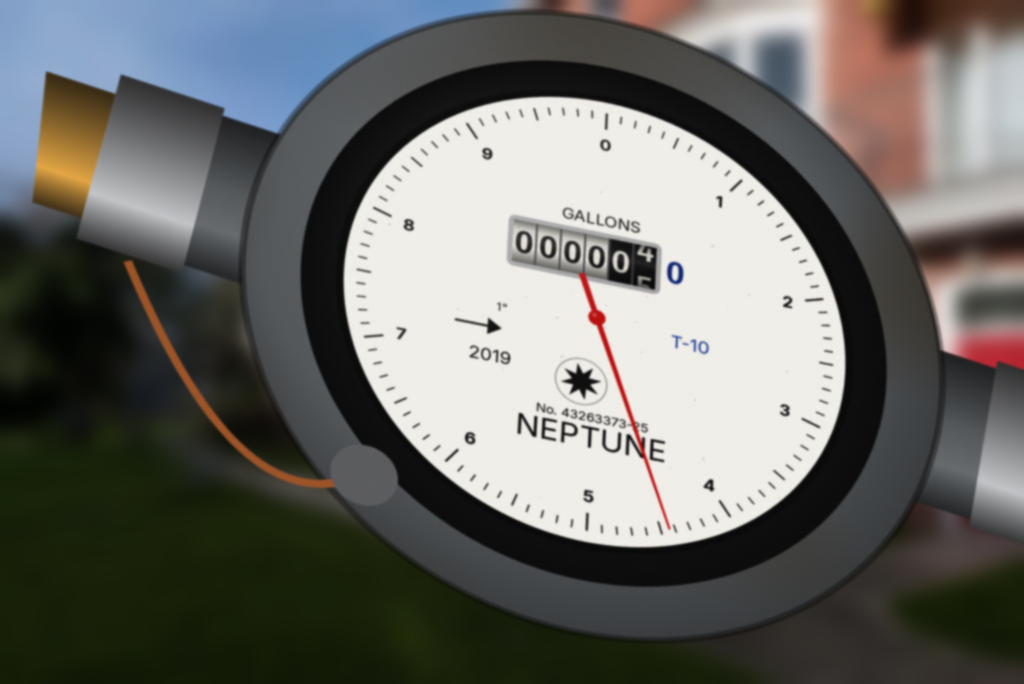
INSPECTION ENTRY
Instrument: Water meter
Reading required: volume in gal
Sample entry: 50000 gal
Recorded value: 44.4 gal
